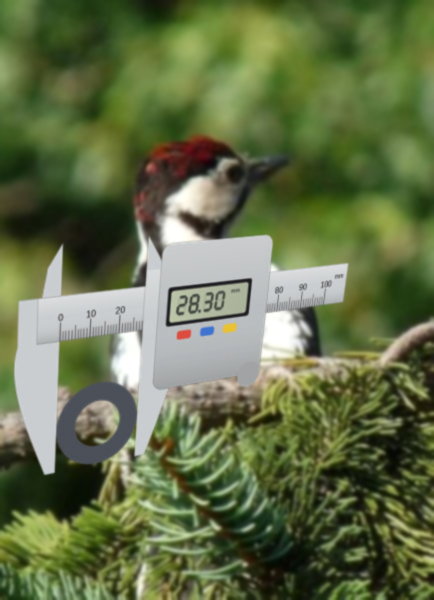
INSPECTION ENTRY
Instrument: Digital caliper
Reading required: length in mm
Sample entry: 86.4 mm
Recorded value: 28.30 mm
